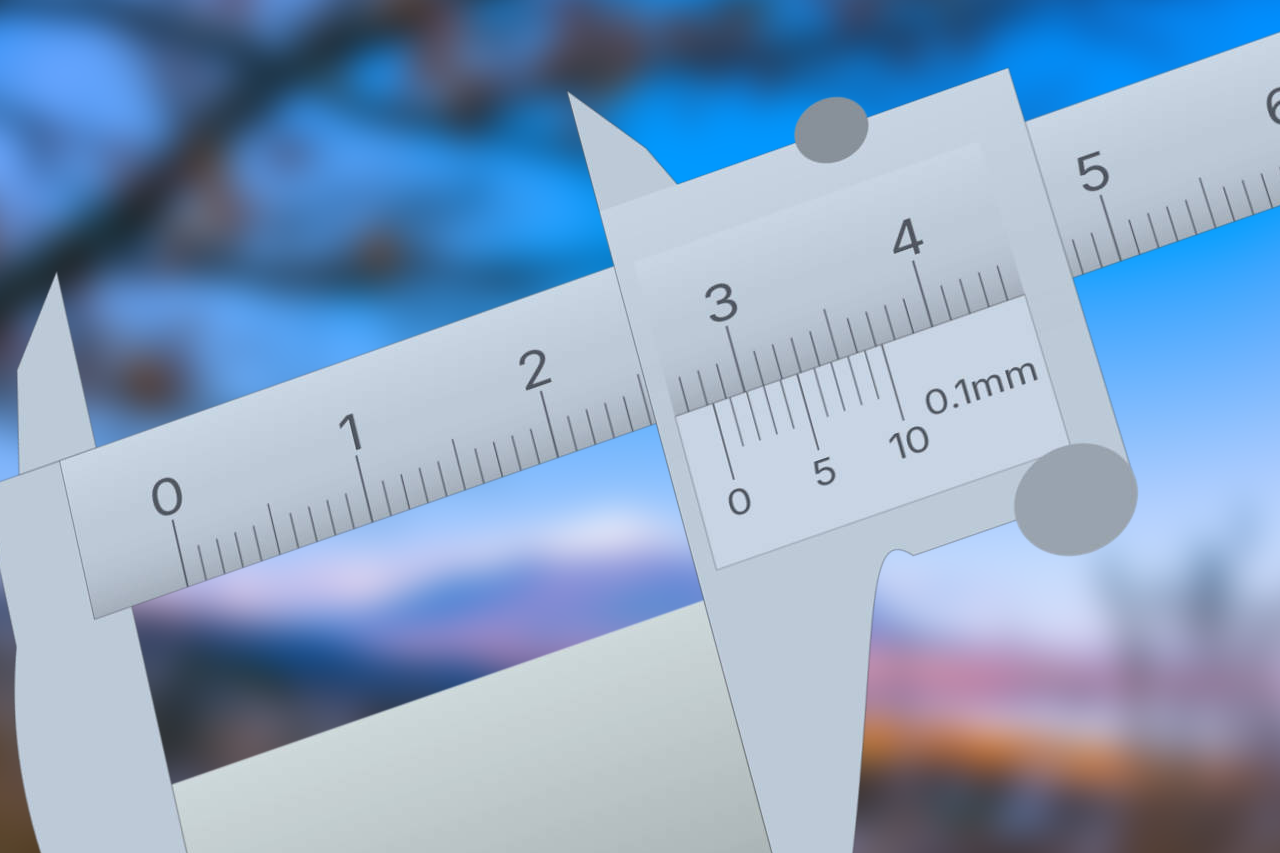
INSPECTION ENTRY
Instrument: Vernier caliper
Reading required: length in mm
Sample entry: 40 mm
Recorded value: 28.3 mm
